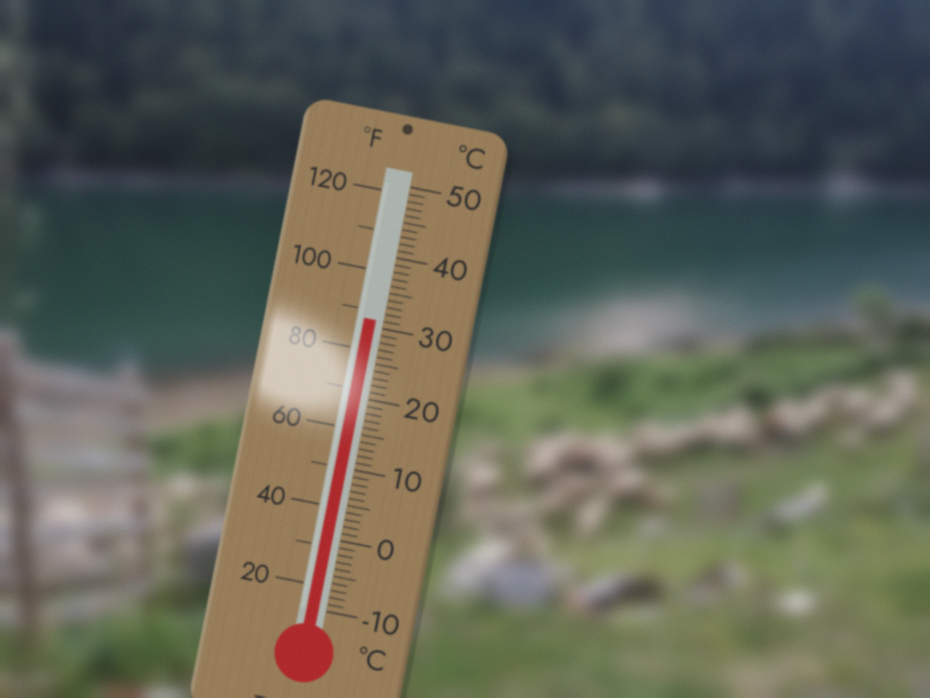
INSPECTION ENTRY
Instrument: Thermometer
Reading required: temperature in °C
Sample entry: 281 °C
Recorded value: 31 °C
